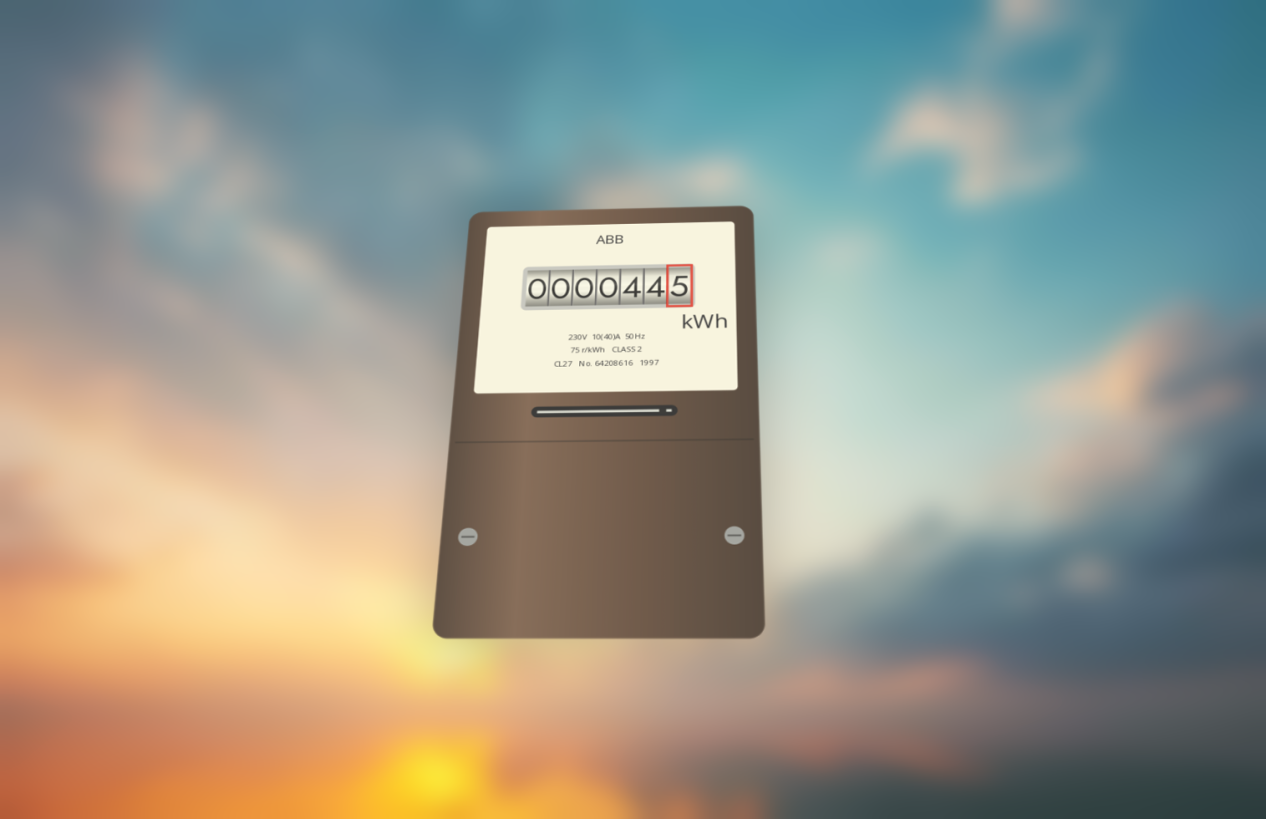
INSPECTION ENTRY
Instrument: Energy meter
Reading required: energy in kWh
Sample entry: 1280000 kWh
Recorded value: 44.5 kWh
